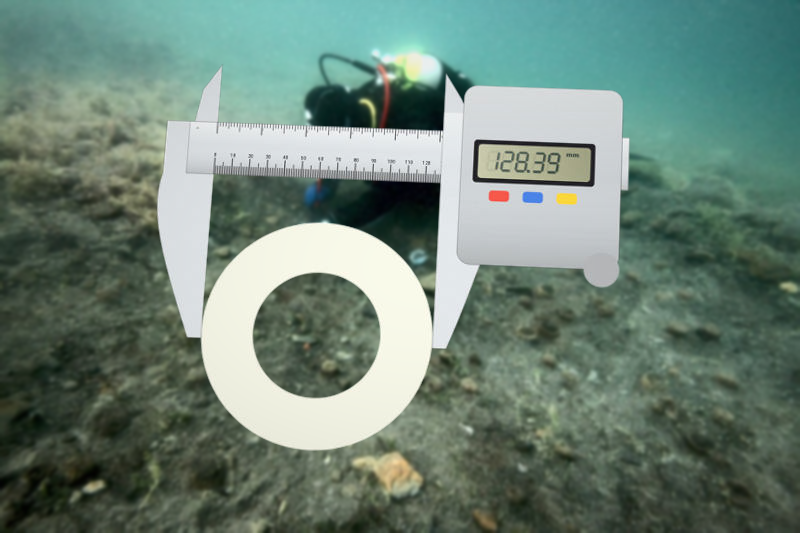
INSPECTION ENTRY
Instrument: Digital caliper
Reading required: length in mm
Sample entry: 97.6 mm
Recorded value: 128.39 mm
